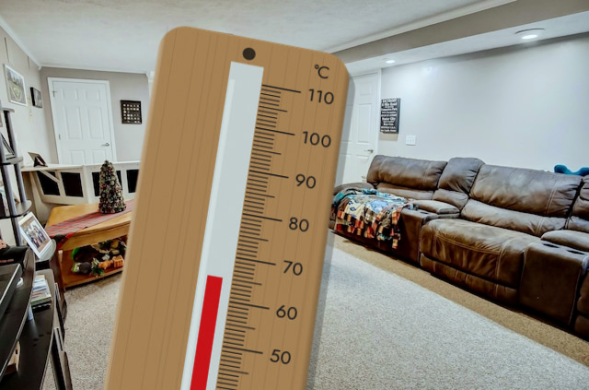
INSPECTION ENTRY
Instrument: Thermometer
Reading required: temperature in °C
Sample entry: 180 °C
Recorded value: 65 °C
